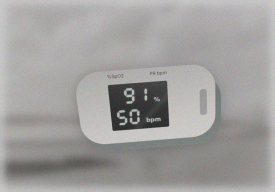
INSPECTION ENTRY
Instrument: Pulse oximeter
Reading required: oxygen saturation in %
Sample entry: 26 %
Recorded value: 91 %
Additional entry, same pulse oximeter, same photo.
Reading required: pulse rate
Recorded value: 50 bpm
